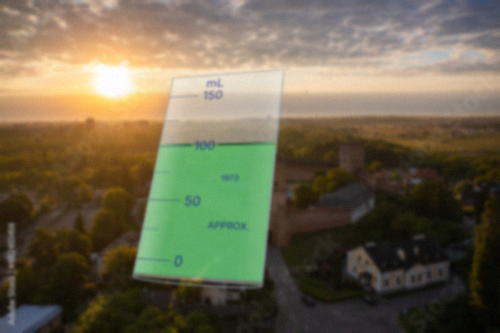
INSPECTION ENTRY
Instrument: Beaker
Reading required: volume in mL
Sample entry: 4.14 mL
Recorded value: 100 mL
